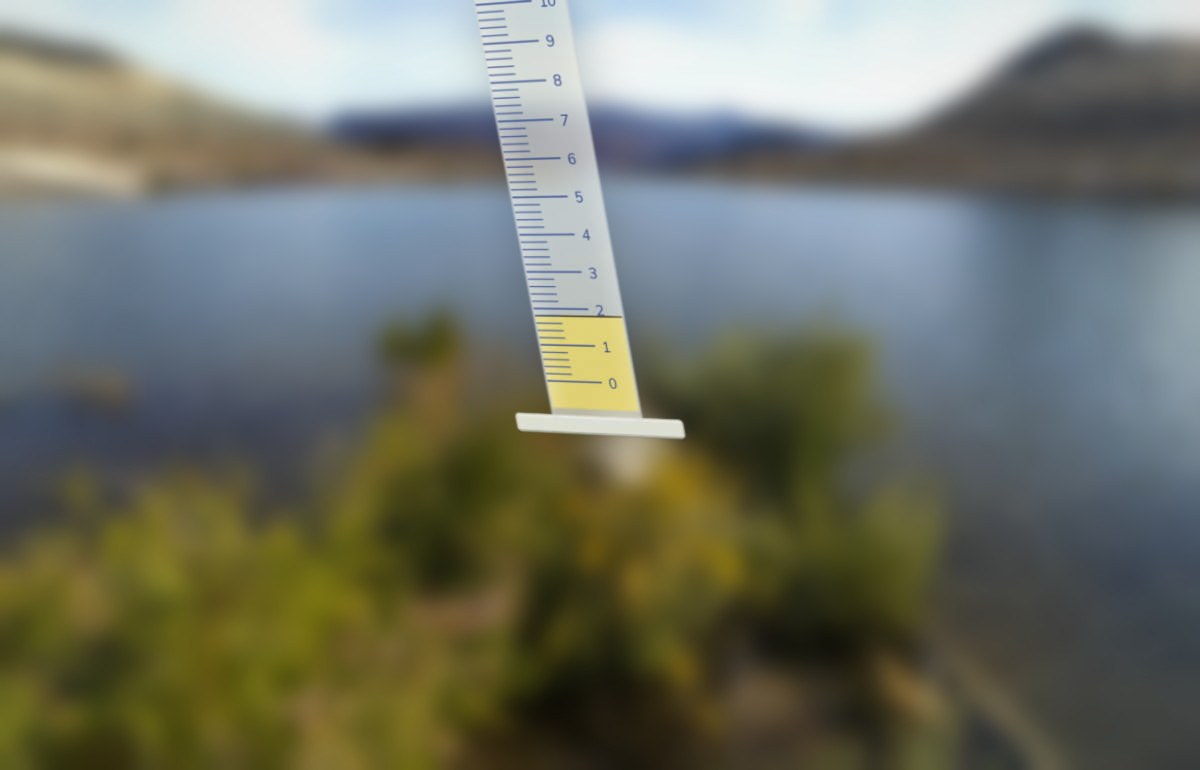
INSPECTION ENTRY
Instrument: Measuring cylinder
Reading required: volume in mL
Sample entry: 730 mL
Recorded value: 1.8 mL
